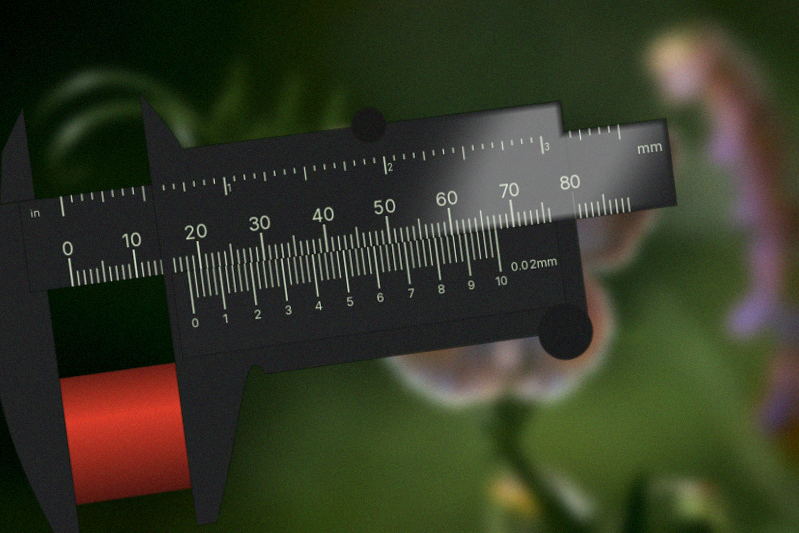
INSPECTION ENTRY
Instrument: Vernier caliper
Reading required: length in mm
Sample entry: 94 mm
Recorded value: 18.0 mm
